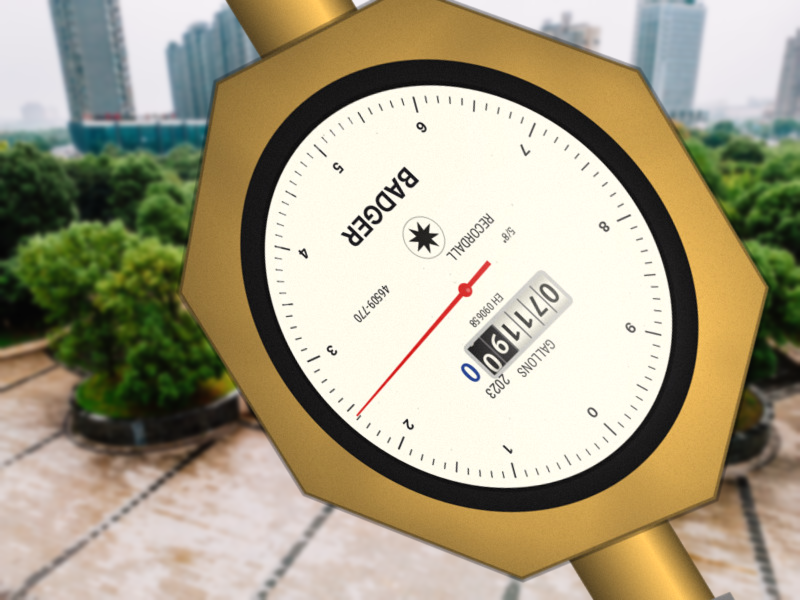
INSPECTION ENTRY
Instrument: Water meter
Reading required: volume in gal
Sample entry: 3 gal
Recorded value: 711902.4 gal
